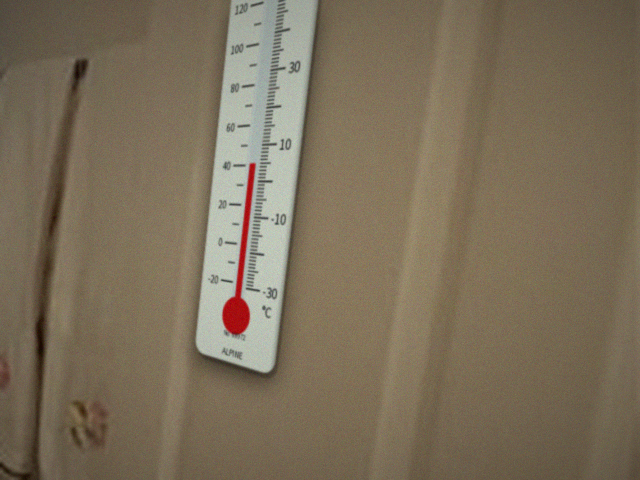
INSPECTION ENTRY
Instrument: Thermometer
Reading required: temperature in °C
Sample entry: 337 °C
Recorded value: 5 °C
